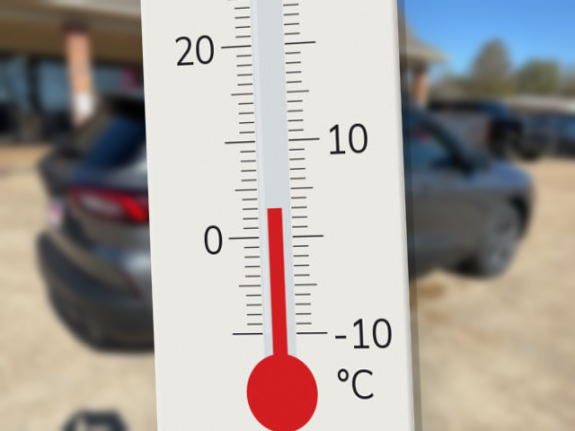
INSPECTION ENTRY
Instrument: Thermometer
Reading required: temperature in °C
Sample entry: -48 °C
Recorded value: 3 °C
